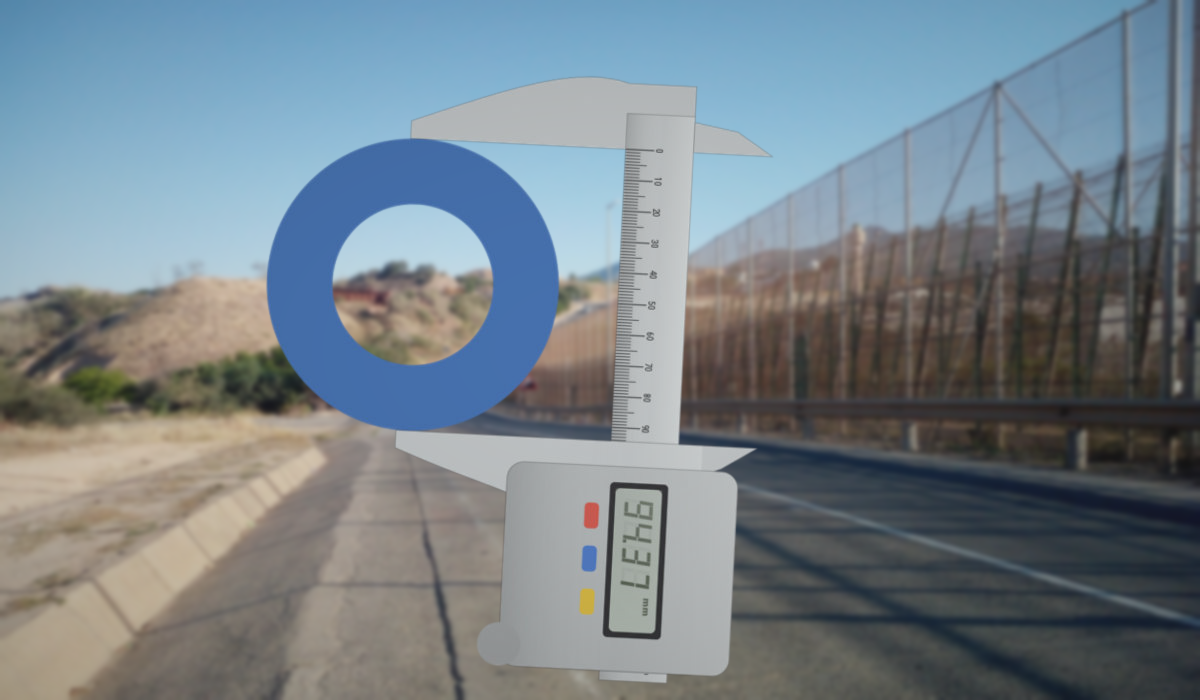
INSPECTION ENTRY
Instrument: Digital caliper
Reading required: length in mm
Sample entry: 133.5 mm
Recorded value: 94.37 mm
